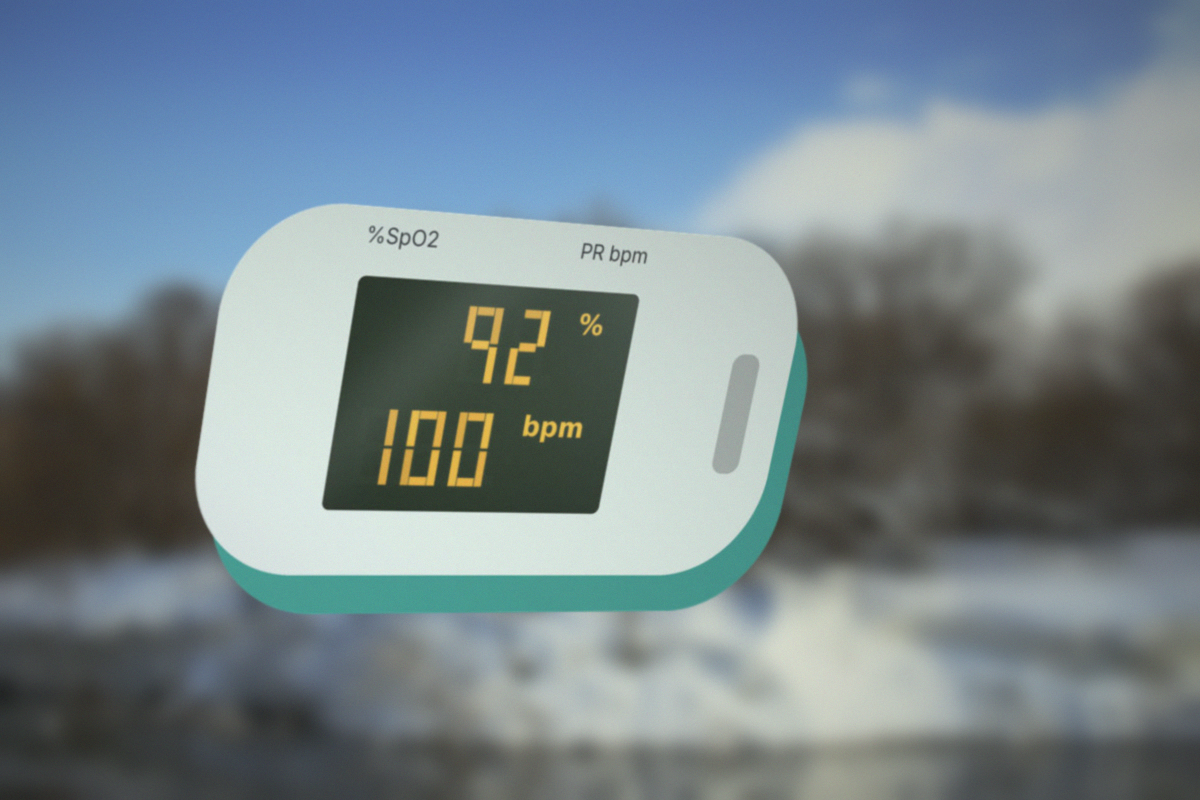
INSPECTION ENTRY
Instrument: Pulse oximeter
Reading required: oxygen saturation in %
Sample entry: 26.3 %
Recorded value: 92 %
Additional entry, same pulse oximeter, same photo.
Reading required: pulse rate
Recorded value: 100 bpm
